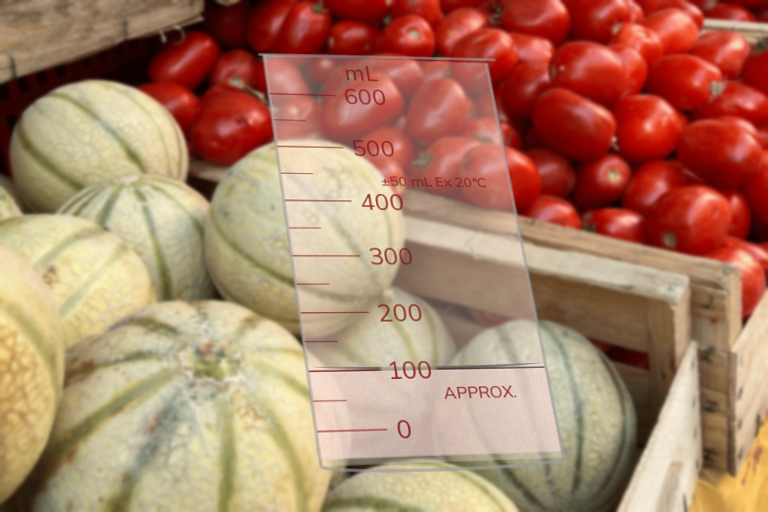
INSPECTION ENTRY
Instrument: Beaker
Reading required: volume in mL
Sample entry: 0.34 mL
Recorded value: 100 mL
